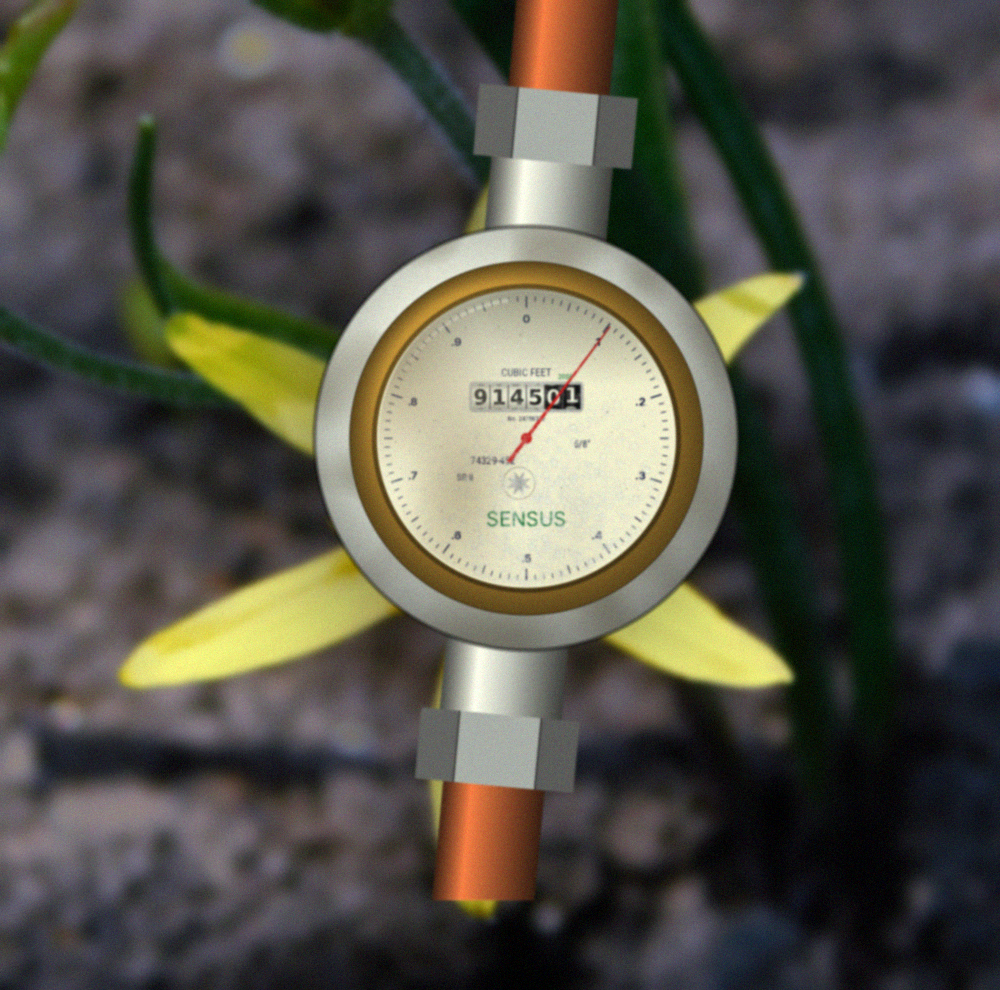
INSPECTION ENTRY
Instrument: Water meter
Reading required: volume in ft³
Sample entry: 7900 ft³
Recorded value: 914501.10 ft³
